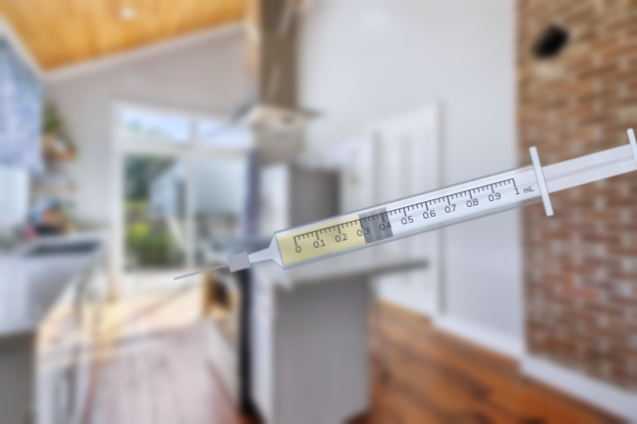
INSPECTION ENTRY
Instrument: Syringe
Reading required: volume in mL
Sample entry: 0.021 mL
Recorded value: 0.3 mL
